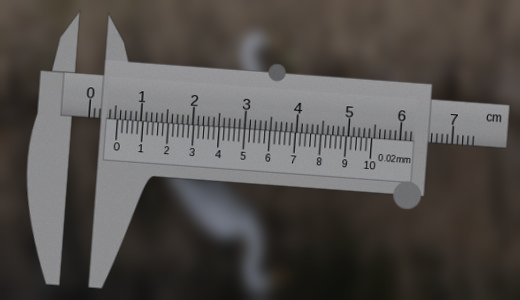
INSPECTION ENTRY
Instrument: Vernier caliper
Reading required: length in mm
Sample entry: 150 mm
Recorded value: 5.5 mm
